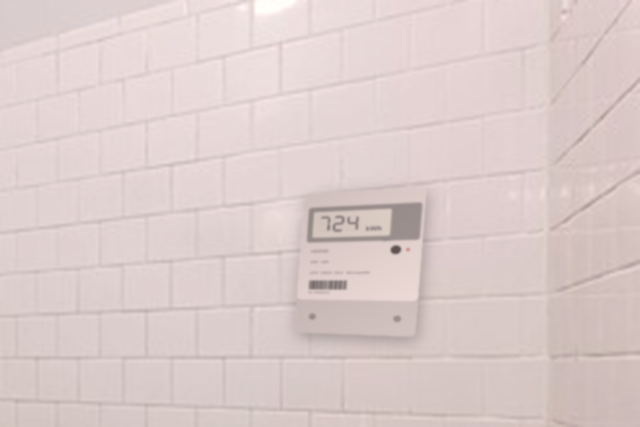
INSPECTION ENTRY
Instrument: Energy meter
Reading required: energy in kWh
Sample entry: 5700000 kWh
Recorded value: 724 kWh
